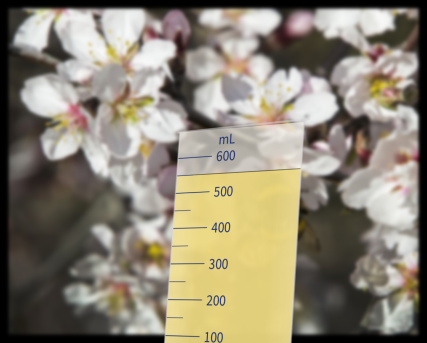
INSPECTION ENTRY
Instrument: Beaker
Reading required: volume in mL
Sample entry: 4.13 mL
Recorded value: 550 mL
